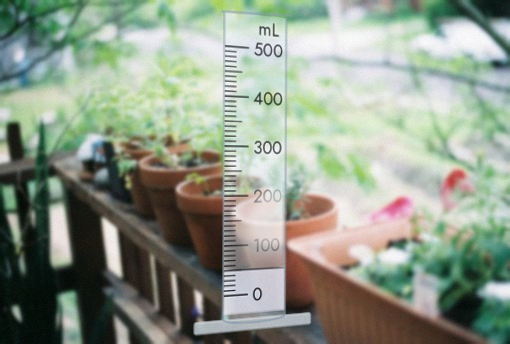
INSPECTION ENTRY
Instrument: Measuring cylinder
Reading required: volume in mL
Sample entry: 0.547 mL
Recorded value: 50 mL
